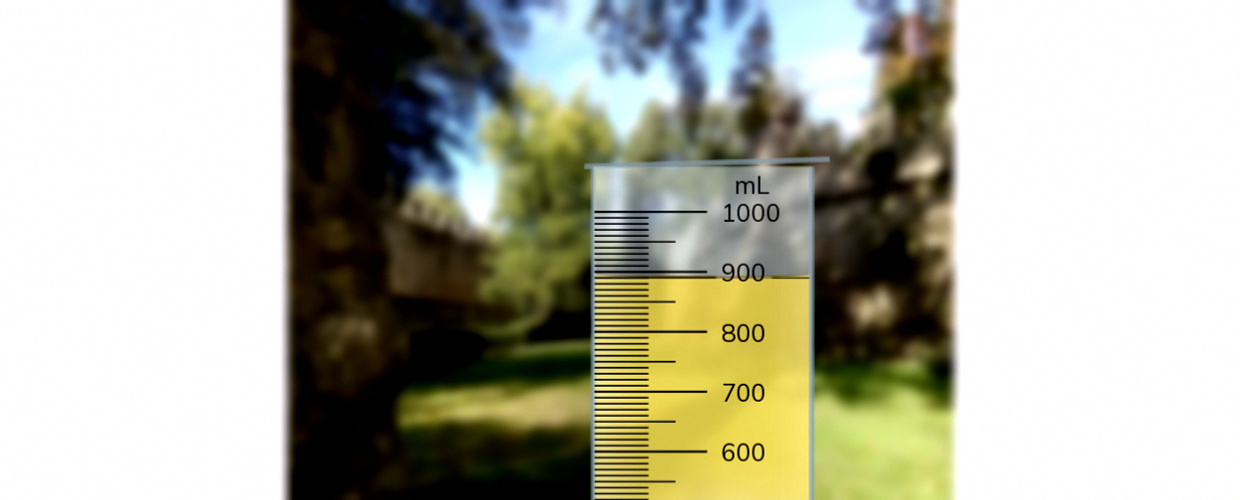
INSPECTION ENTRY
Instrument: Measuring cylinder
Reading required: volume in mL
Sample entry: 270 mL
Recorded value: 890 mL
